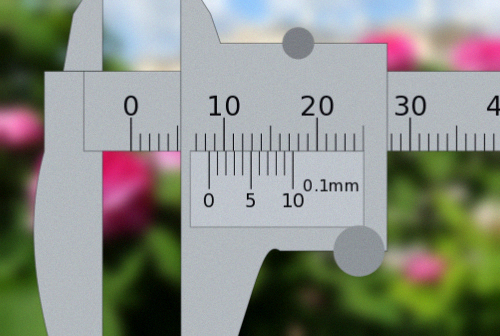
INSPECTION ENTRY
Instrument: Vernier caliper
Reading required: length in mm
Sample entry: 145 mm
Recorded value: 8.4 mm
